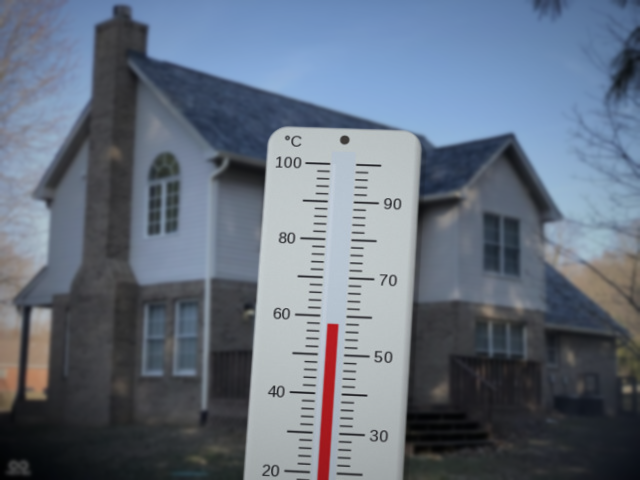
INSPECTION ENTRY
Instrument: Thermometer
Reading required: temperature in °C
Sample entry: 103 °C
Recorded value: 58 °C
